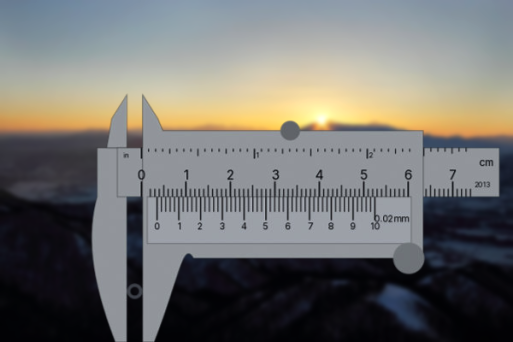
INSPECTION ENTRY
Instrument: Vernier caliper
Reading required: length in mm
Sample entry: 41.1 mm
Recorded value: 3.5 mm
